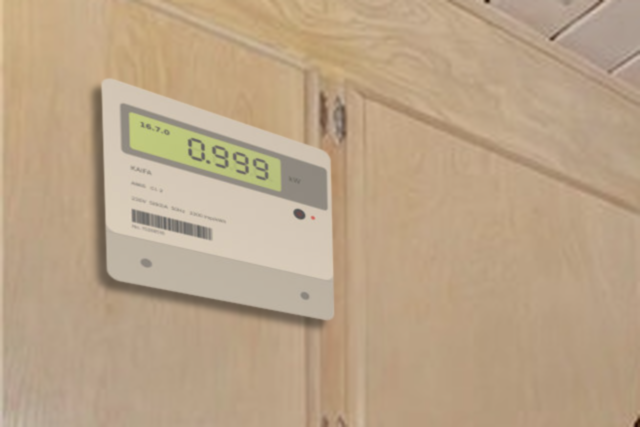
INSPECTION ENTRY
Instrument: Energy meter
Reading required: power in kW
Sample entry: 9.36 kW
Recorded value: 0.999 kW
